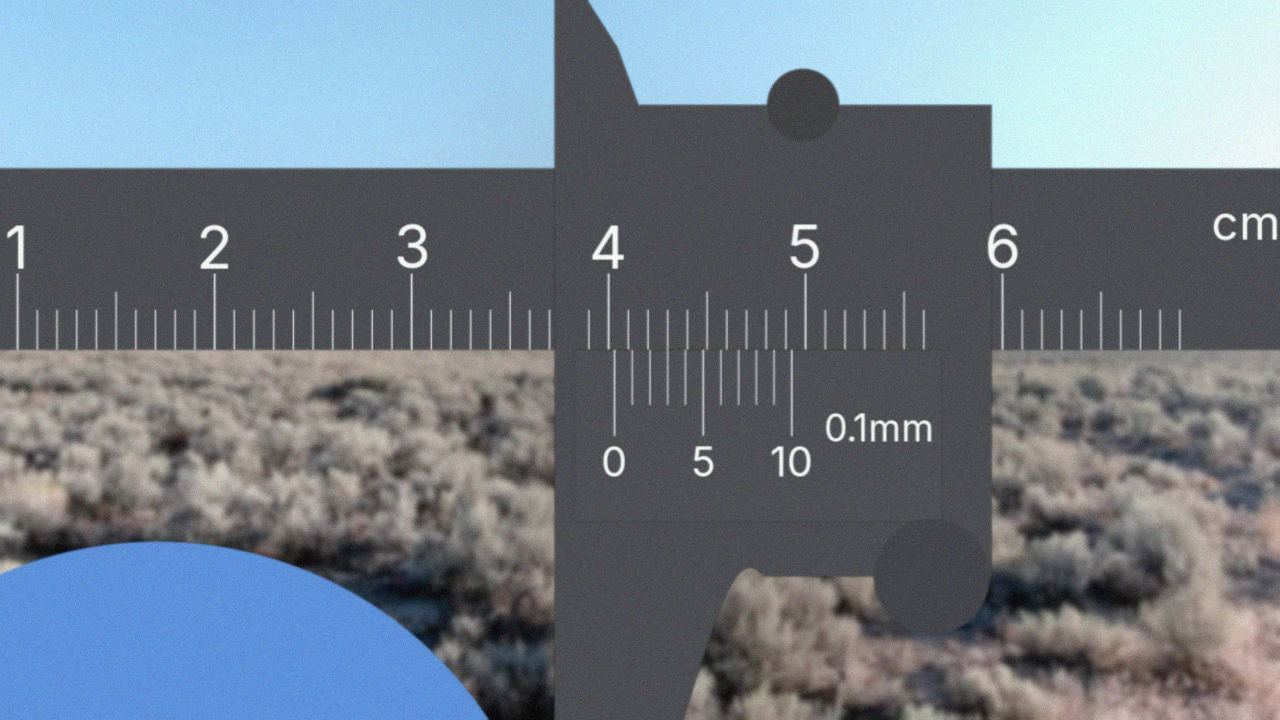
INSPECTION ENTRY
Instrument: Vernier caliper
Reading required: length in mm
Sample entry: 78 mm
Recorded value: 40.3 mm
